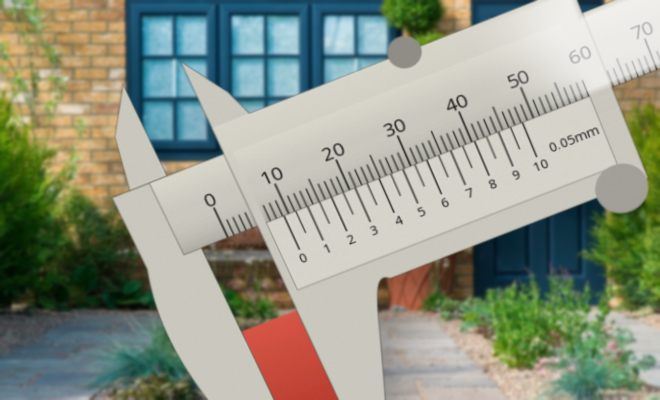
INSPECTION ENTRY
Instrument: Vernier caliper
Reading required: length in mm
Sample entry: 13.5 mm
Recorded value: 9.2 mm
